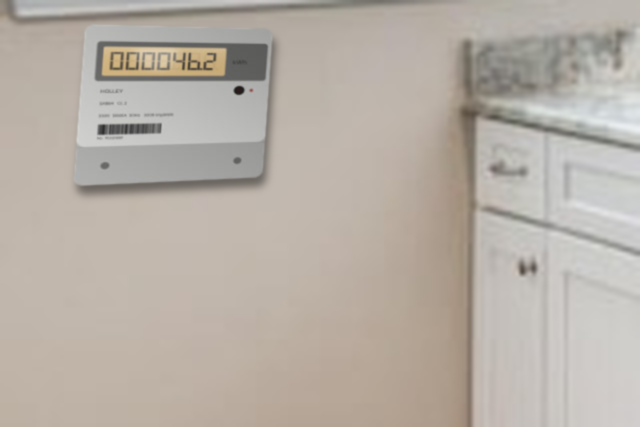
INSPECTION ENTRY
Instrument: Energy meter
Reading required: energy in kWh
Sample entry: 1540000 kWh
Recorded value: 46.2 kWh
